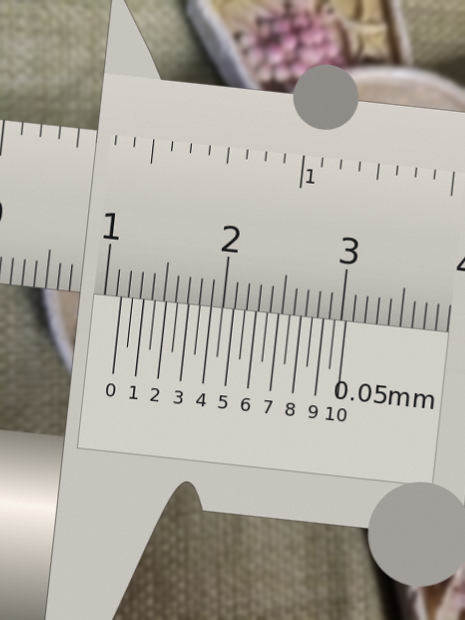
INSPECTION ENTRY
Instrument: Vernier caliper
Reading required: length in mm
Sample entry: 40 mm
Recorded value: 11.4 mm
